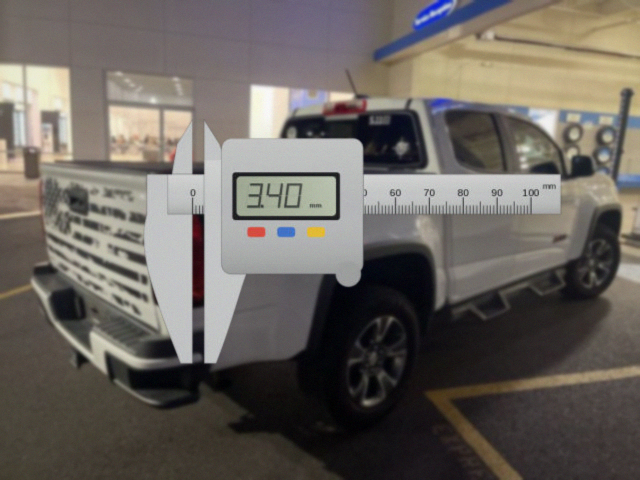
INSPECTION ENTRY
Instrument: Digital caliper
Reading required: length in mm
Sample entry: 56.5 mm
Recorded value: 3.40 mm
